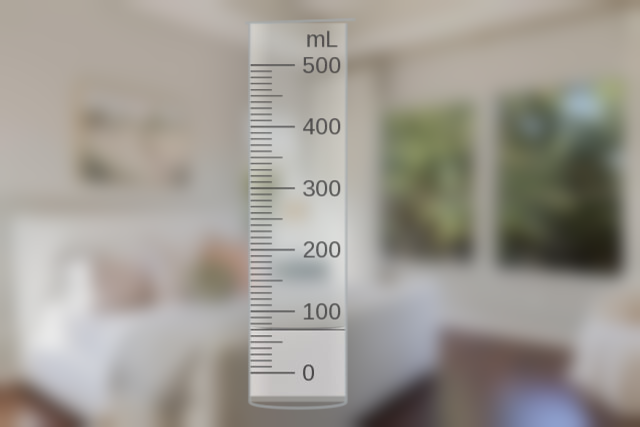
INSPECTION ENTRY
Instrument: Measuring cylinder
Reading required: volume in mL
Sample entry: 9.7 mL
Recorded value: 70 mL
